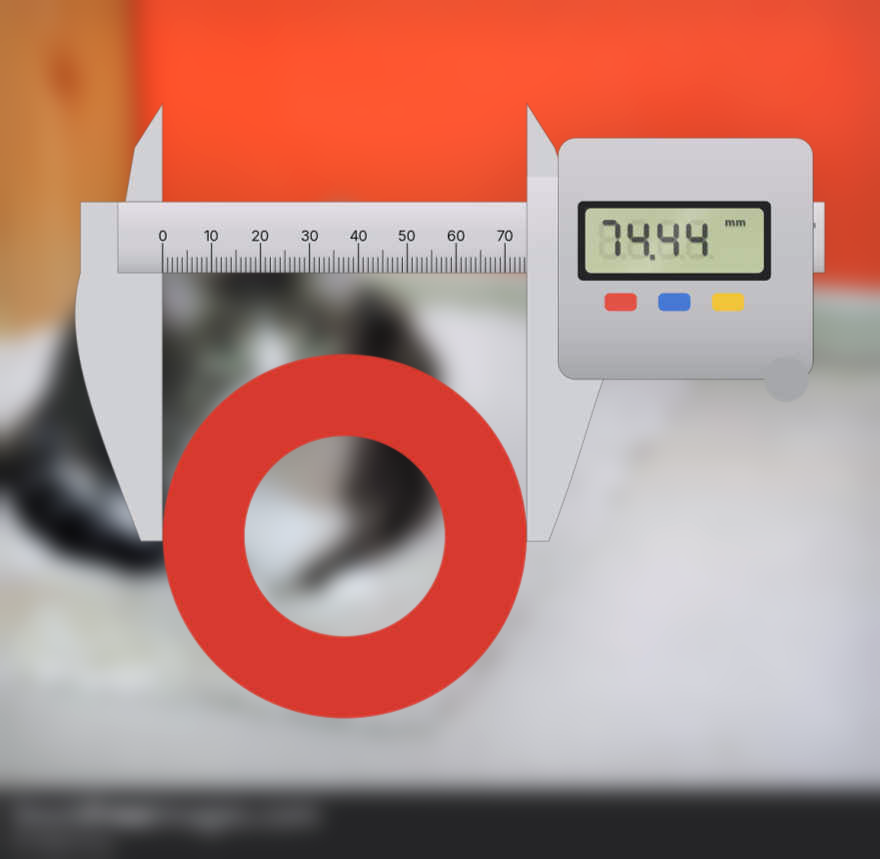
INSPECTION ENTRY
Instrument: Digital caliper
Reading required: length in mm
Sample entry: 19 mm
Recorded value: 74.44 mm
